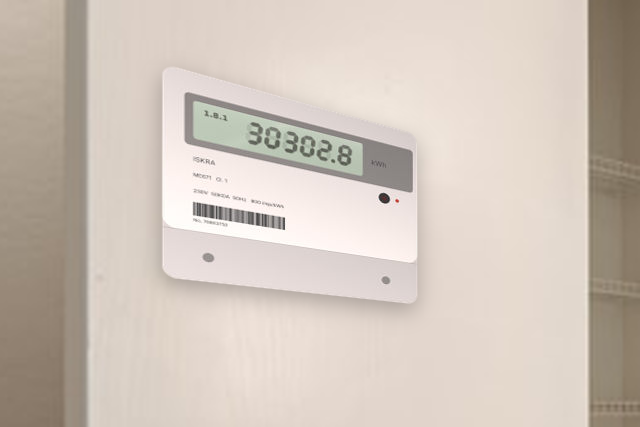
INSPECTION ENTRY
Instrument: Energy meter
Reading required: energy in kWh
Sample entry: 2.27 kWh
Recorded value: 30302.8 kWh
